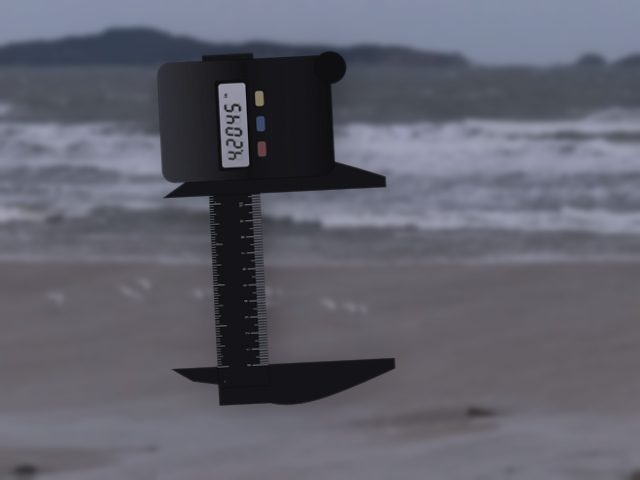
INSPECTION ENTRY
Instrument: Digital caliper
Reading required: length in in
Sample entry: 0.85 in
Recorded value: 4.2045 in
